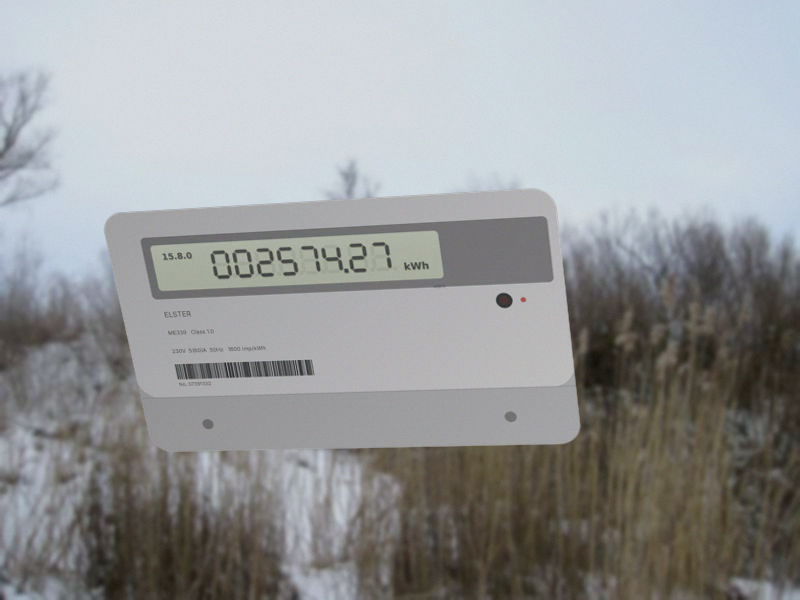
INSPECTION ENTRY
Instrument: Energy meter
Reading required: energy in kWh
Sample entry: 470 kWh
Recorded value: 2574.27 kWh
